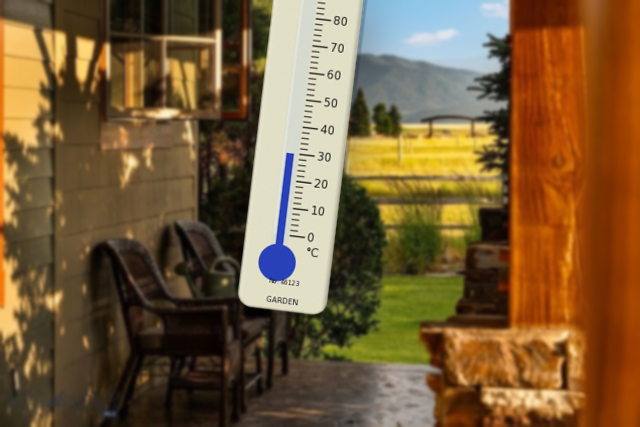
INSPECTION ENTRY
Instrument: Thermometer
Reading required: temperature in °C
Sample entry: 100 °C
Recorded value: 30 °C
